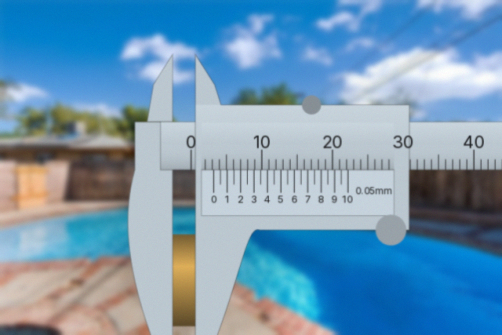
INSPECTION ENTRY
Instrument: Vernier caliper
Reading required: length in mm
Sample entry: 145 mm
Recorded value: 3.2 mm
